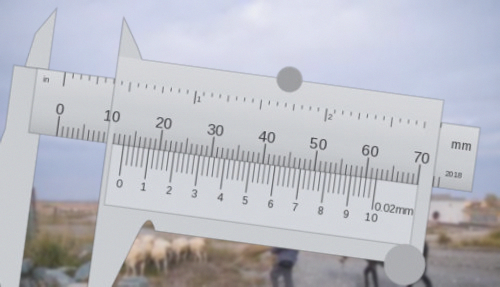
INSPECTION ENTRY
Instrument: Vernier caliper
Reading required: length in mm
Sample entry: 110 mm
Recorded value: 13.0 mm
